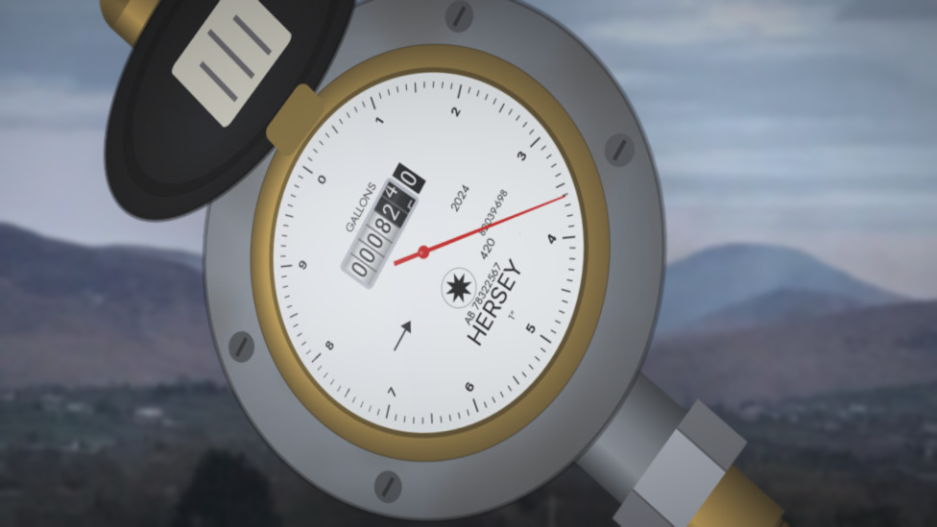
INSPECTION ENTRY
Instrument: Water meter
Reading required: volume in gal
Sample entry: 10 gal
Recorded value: 8243.6 gal
